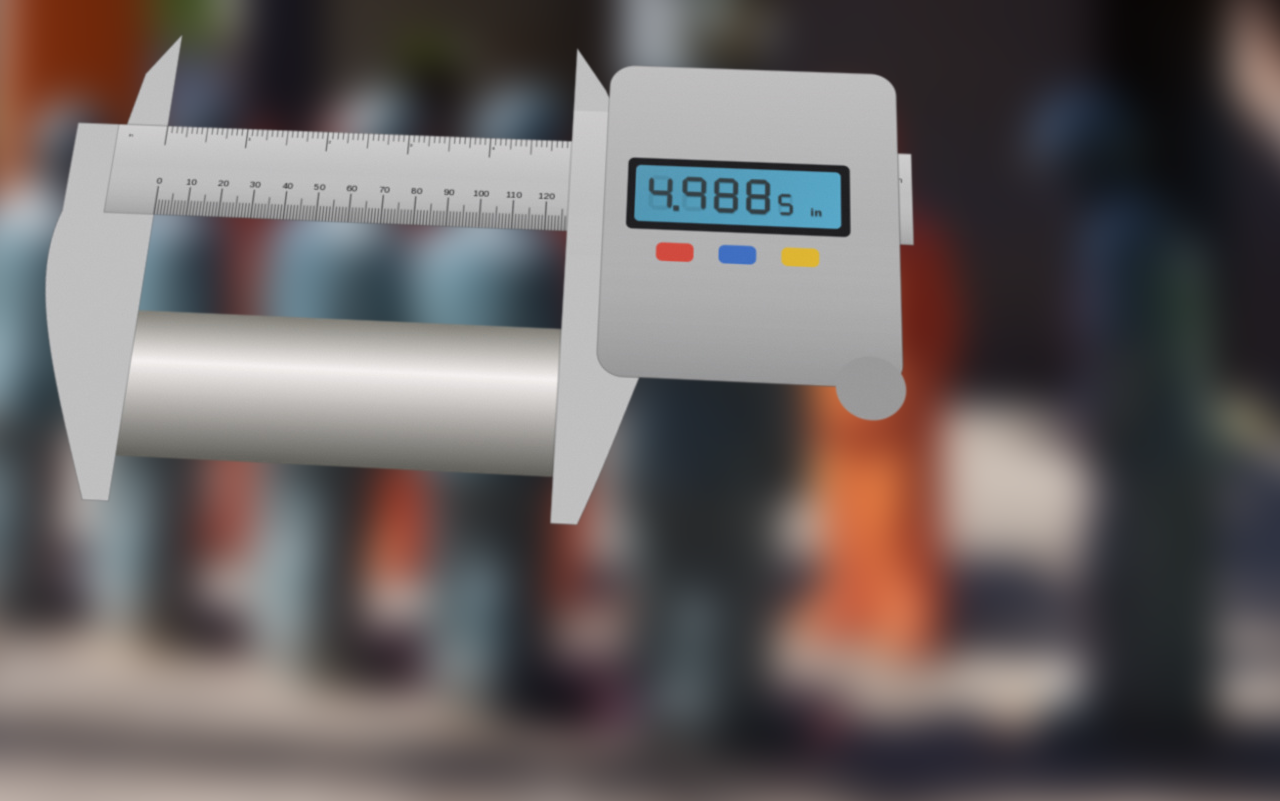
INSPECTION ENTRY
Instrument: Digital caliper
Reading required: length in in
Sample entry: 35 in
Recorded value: 4.9885 in
